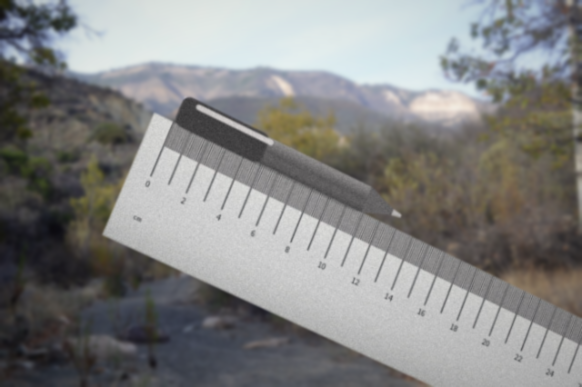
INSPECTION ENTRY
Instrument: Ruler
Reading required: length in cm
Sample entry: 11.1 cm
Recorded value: 13 cm
